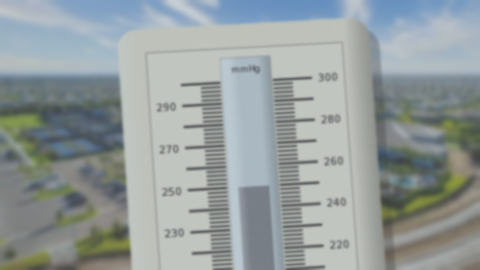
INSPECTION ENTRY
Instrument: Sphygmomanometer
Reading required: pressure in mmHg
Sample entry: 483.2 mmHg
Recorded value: 250 mmHg
